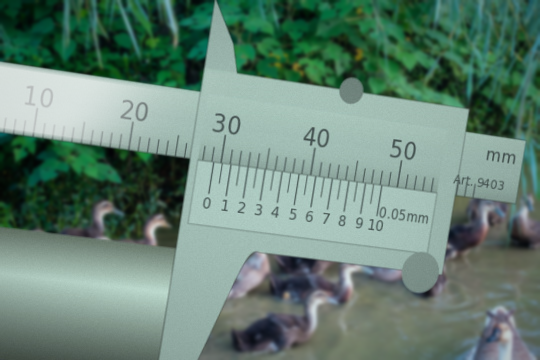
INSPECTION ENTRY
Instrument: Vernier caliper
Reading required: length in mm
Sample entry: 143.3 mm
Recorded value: 29.2 mm
